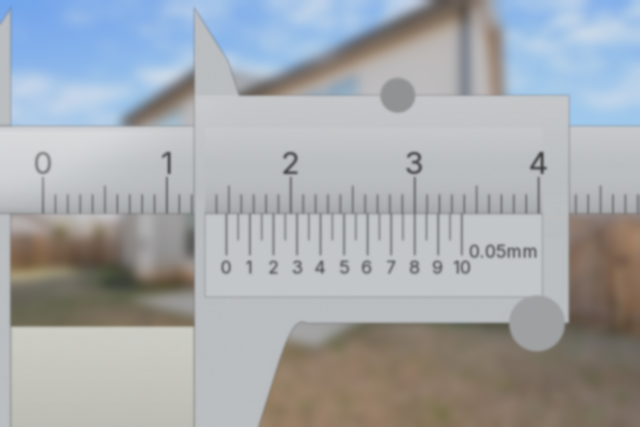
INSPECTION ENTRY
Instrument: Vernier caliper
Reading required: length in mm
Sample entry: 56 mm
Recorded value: 14.8 mm
